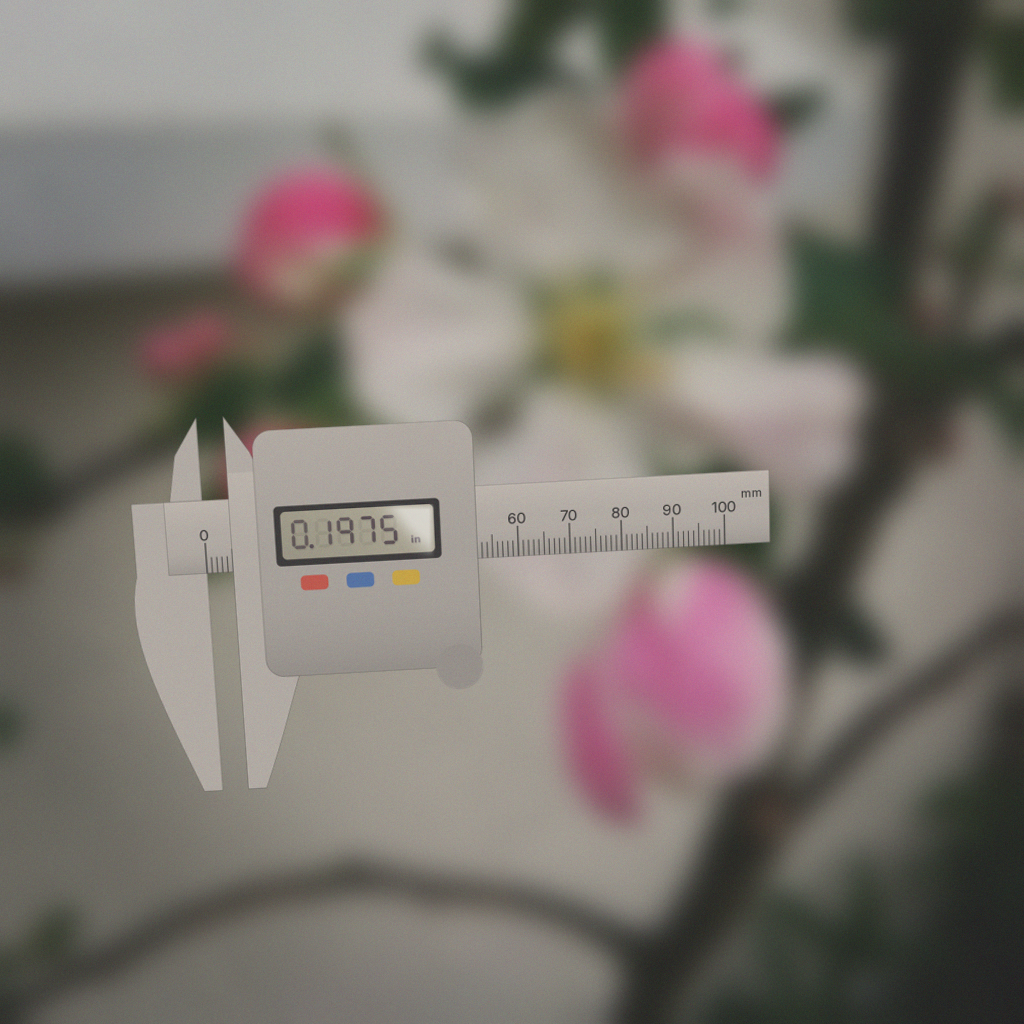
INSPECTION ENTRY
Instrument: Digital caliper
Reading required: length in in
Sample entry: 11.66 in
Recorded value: 0.1975 in
